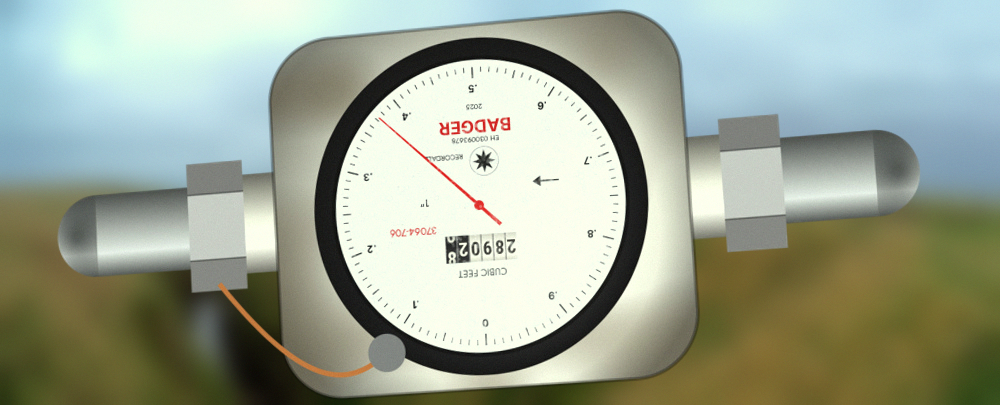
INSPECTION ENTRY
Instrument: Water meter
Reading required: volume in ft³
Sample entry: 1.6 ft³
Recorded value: 289028.37 ft³
